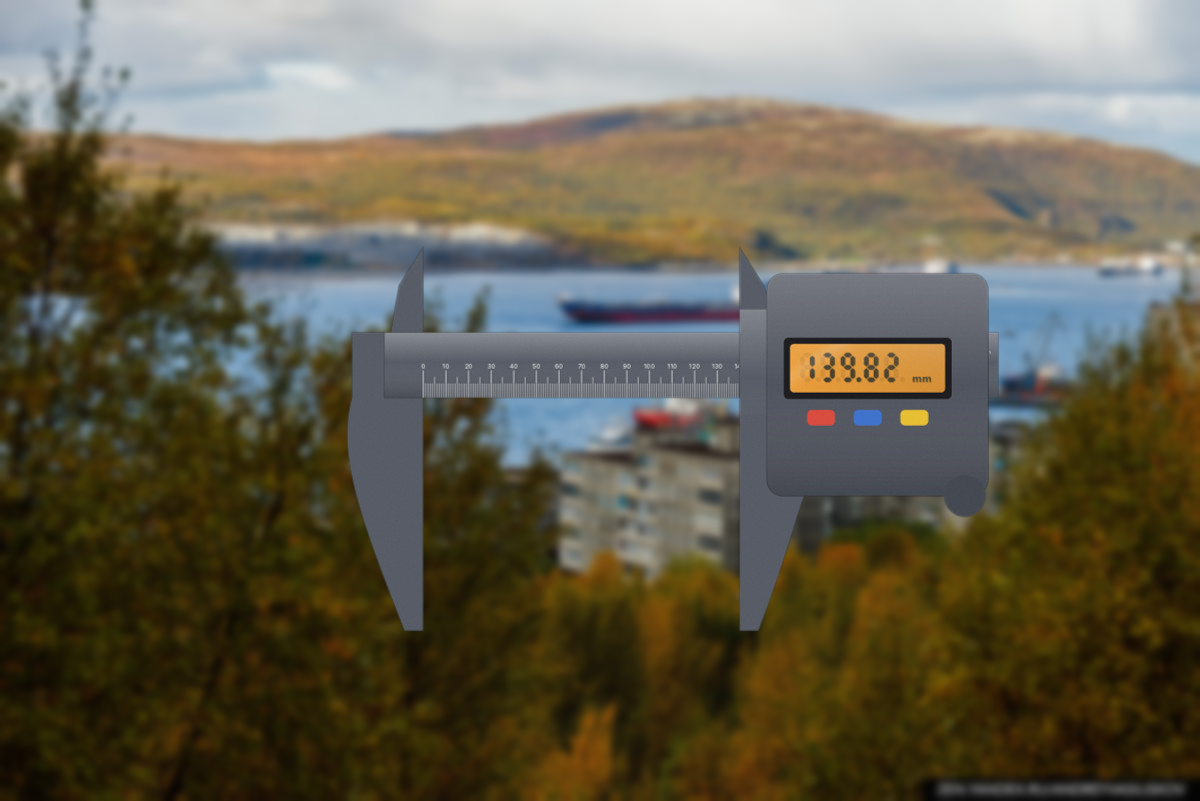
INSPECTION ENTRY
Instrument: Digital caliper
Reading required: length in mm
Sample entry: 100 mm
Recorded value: 139.82 mm
